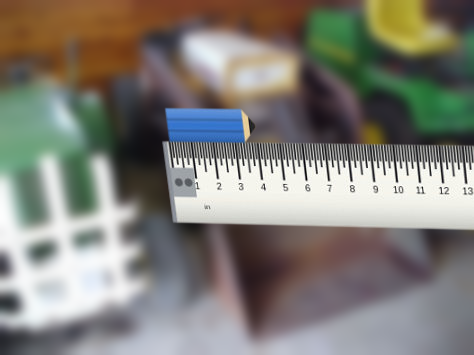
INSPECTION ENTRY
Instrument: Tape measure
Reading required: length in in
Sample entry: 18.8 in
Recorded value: 4 in
